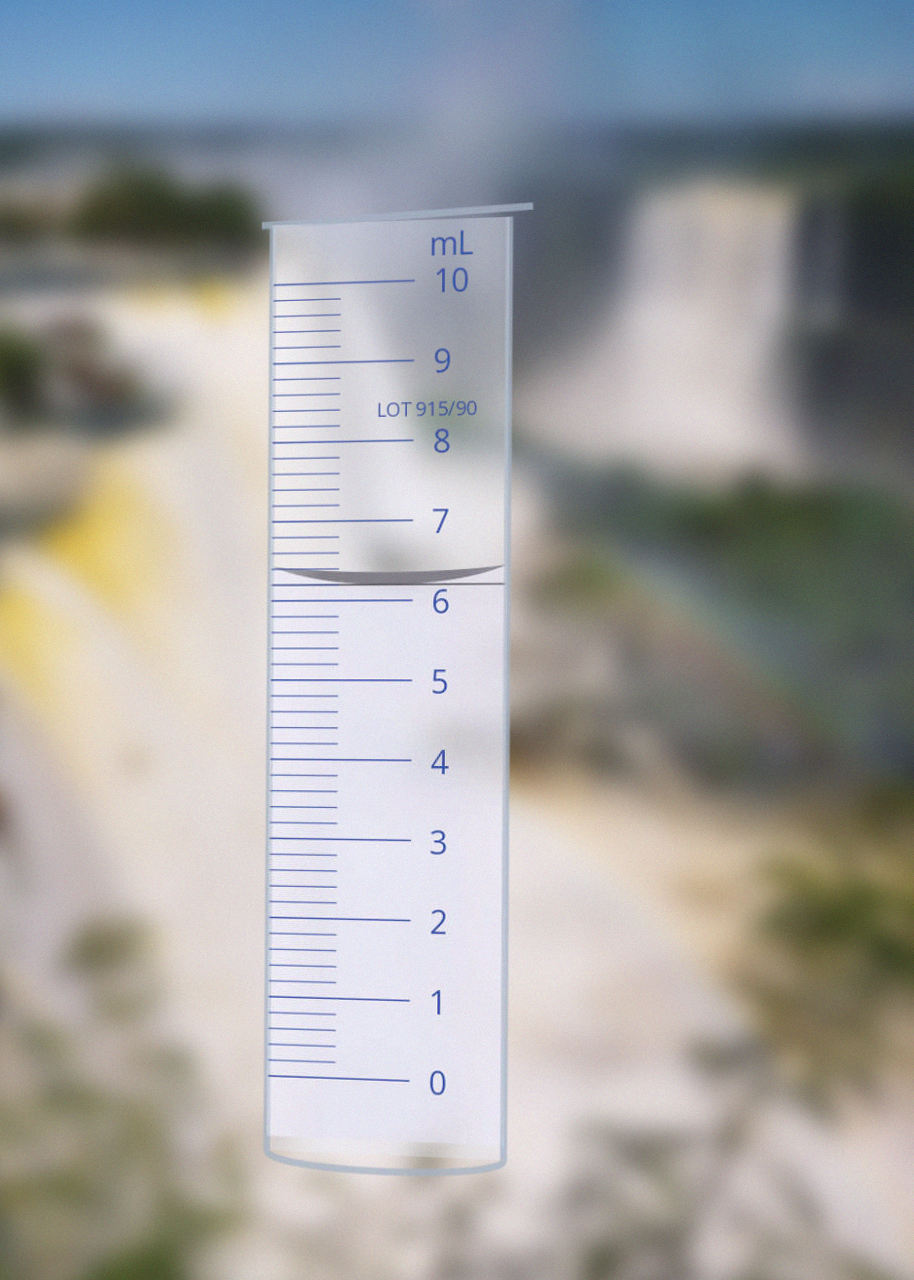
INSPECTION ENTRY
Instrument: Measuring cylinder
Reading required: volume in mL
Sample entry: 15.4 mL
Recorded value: 6.2 mL
